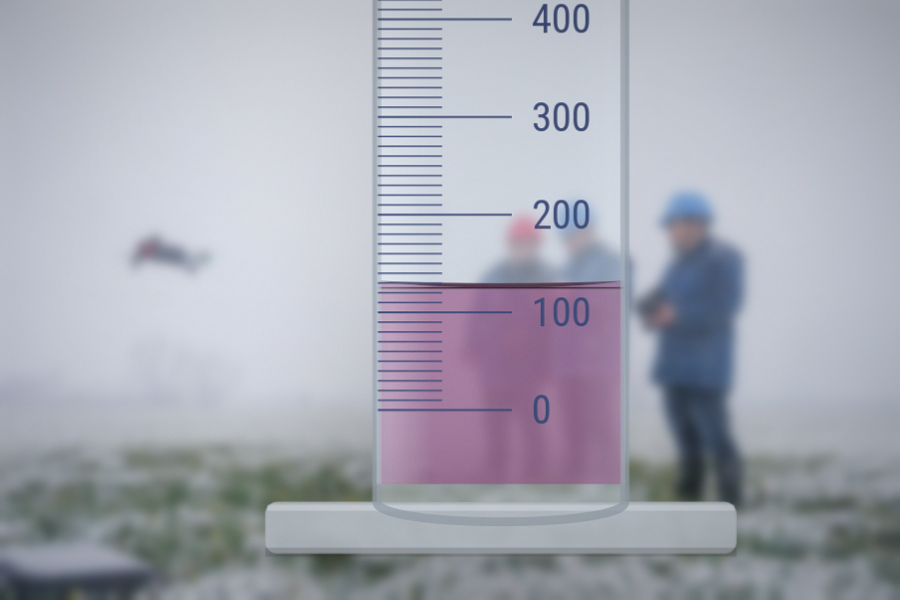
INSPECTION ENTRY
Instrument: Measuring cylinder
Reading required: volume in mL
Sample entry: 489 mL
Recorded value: 125 mL
